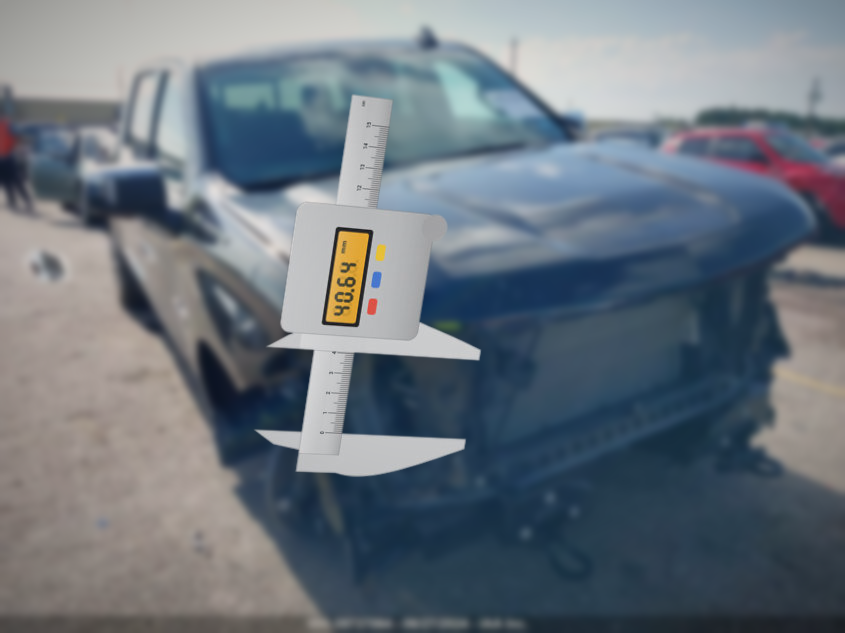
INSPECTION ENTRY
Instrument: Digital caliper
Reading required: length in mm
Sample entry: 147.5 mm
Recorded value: 40.64 mm
